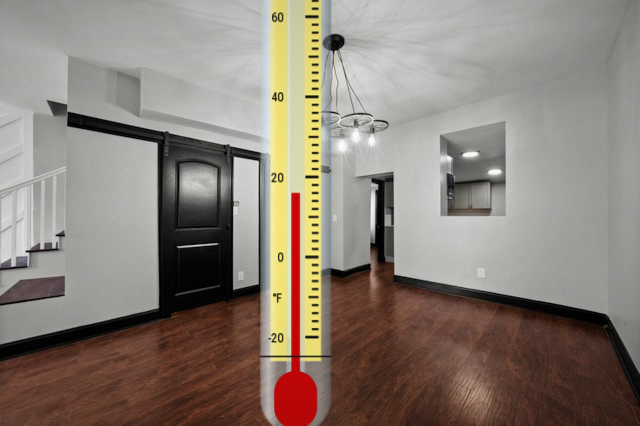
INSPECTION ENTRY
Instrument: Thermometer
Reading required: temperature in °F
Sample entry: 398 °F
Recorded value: 16 °F
